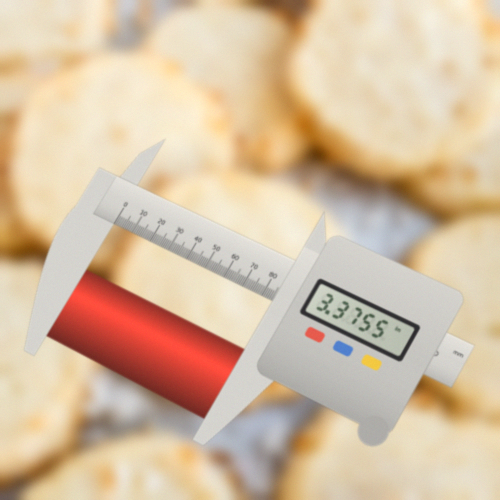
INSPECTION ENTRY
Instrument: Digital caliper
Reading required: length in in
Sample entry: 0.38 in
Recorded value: 3.3755 in
